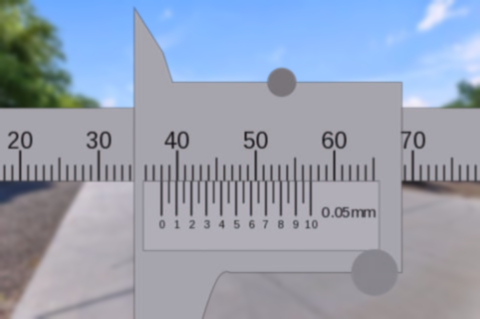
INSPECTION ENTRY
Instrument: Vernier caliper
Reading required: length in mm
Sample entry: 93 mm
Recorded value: 38.0 mm
